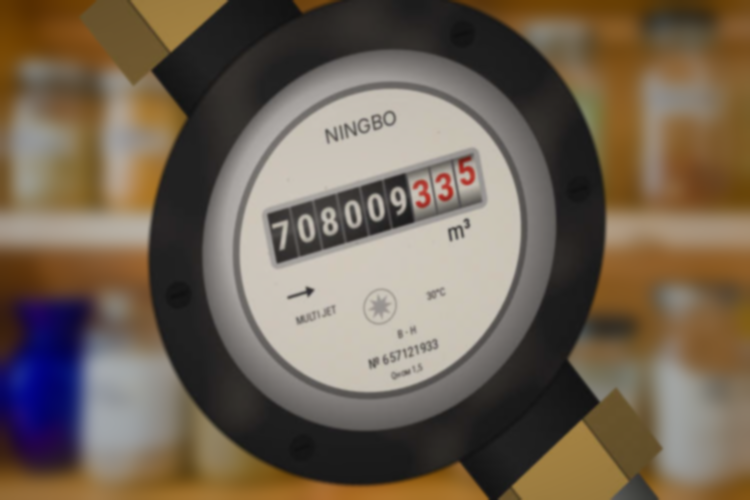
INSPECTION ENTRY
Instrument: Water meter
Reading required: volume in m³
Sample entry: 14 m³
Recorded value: 708009.335 m³
